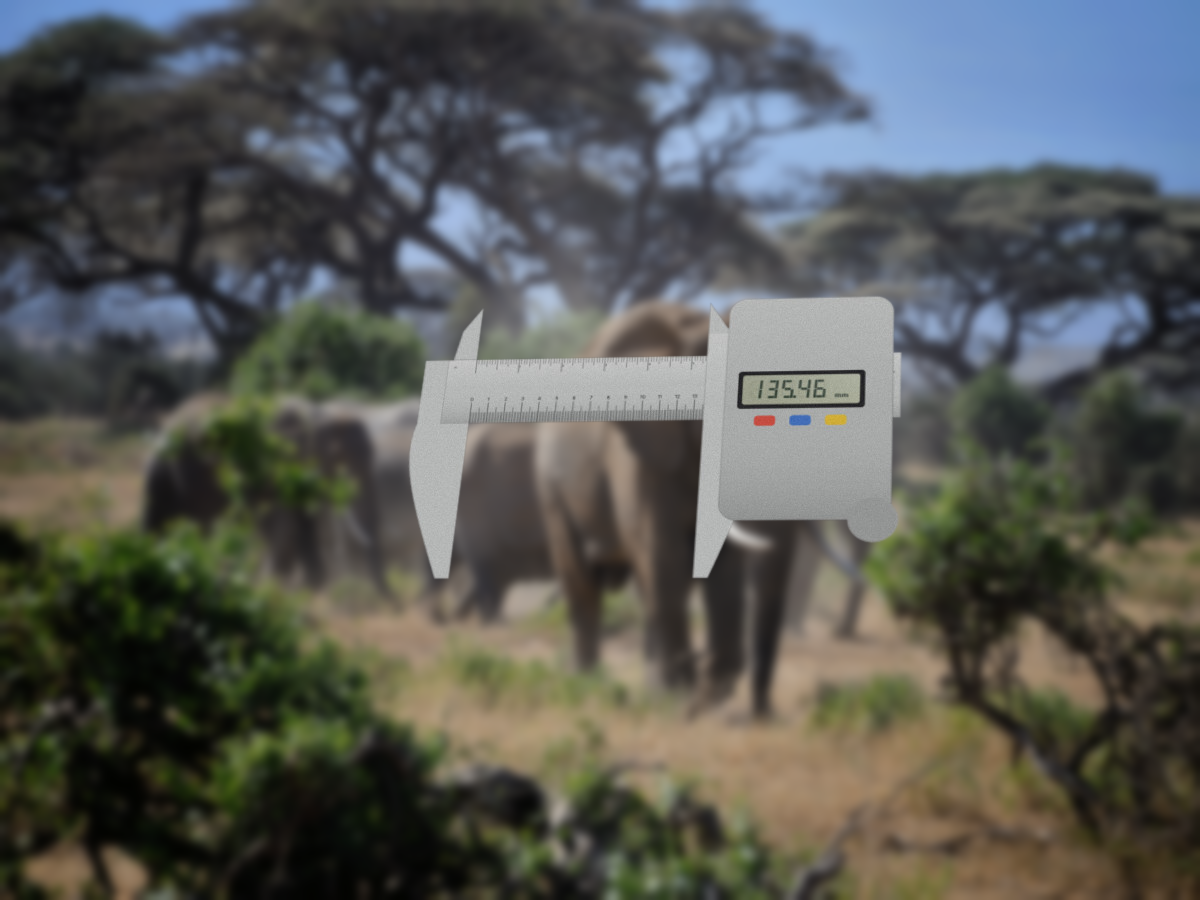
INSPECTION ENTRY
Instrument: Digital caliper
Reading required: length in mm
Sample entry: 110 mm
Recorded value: 135.46 mm
